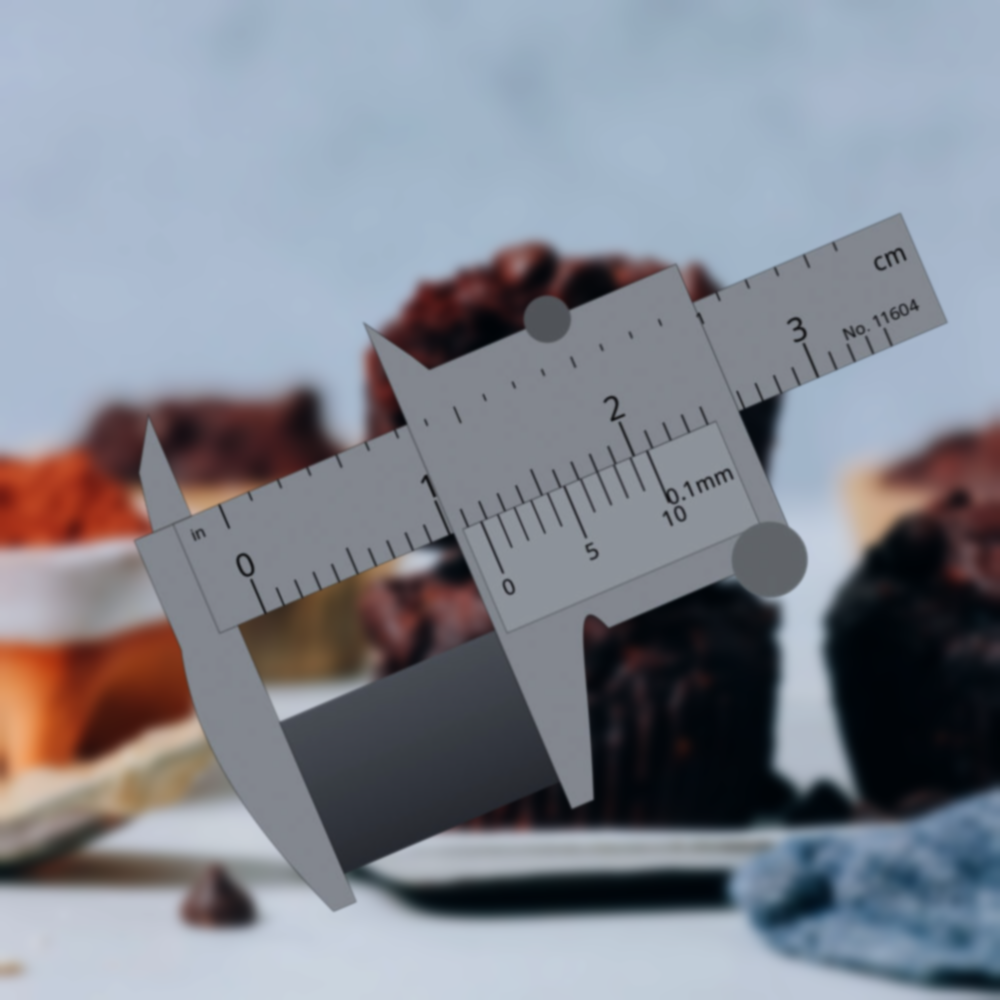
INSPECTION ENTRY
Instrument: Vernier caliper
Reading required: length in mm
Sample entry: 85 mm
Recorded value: 11.7 mm
